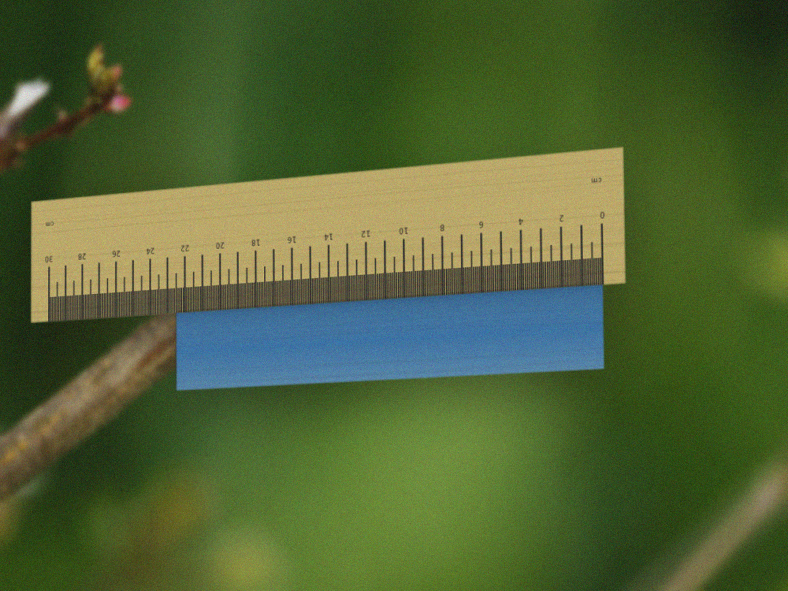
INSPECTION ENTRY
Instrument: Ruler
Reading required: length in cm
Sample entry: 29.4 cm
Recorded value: 22.5 cm
